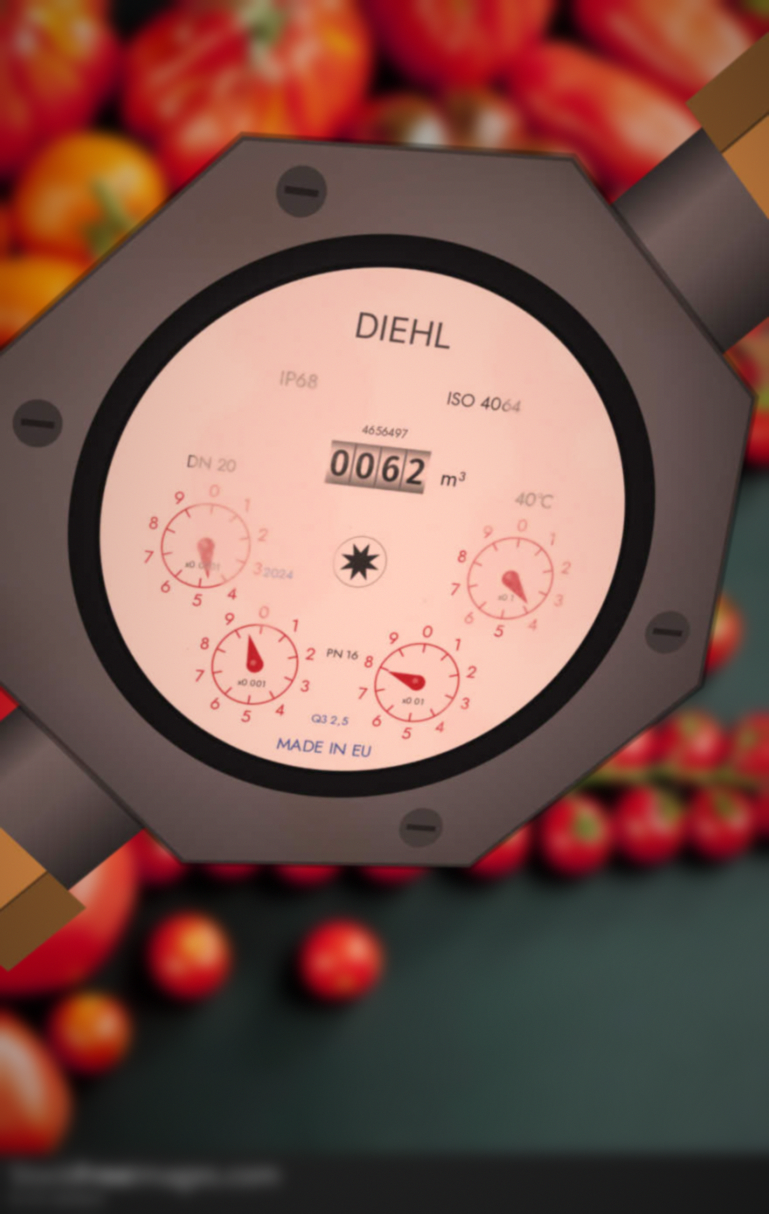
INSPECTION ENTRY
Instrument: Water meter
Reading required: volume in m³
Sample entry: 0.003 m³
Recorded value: 62.3794 m³
